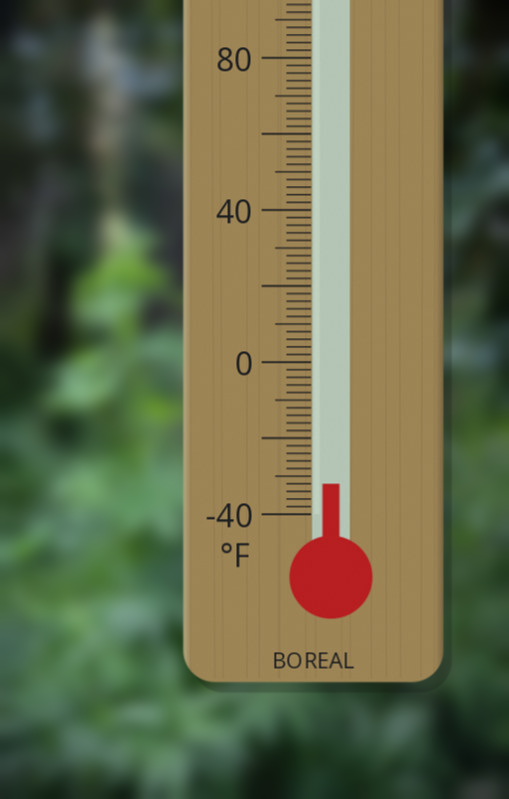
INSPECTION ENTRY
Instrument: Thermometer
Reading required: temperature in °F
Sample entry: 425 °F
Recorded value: -32 °F
